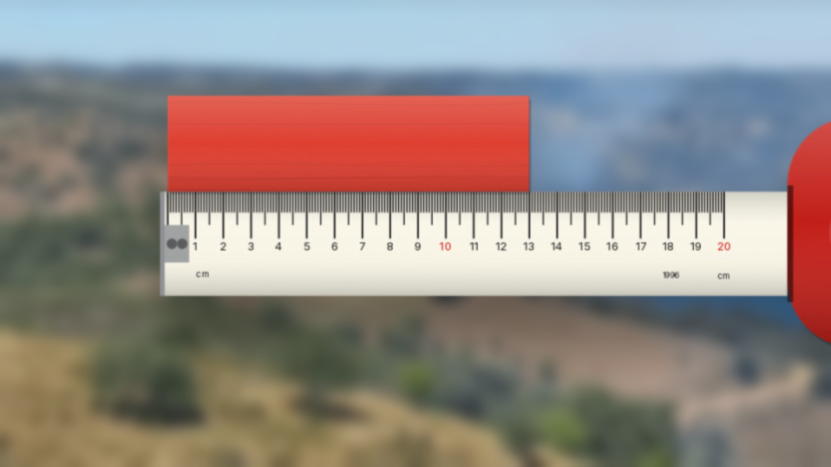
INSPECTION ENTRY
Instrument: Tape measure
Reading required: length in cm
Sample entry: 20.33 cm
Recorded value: 13 cm
